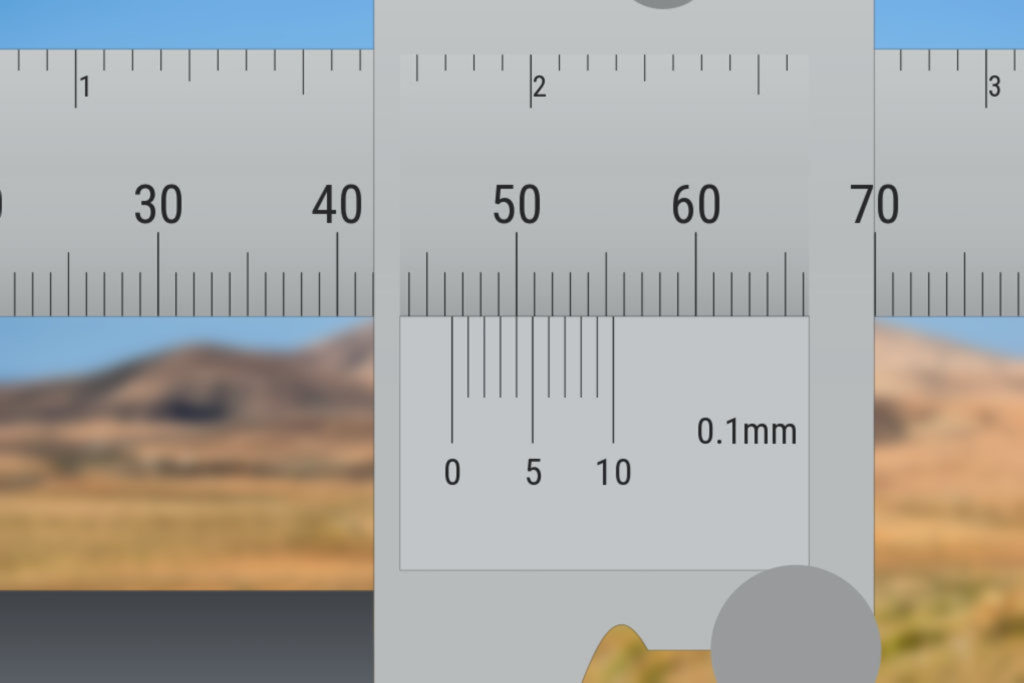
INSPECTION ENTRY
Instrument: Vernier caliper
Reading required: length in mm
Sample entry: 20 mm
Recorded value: 46.4 mm
